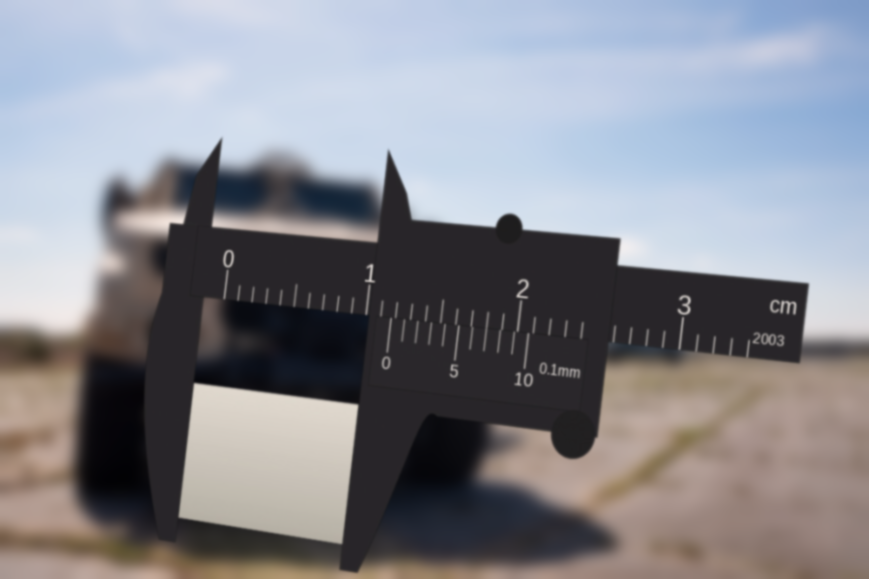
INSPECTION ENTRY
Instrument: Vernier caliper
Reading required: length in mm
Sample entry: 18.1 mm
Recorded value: 11.7 mm
